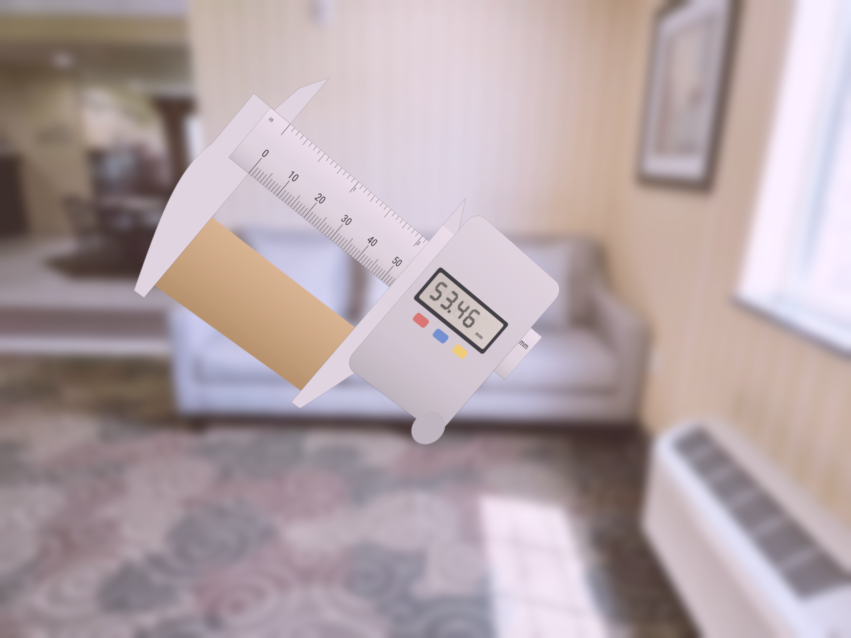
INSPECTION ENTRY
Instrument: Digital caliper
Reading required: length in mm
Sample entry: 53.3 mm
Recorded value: 53.46 mm
